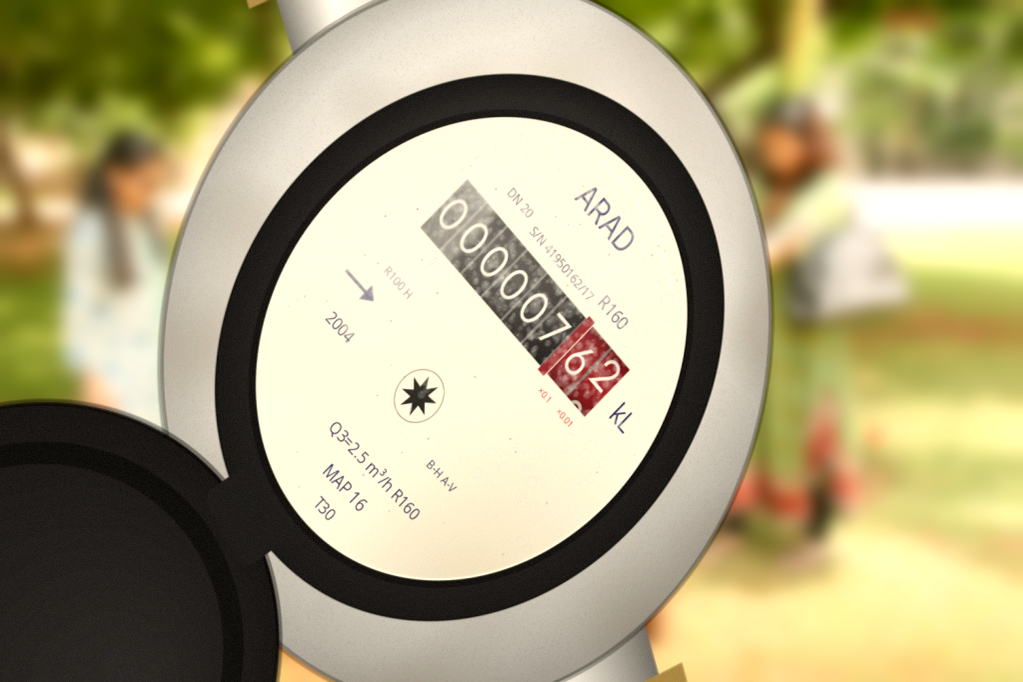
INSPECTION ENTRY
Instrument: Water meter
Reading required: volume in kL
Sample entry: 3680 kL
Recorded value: 7.62 kL
